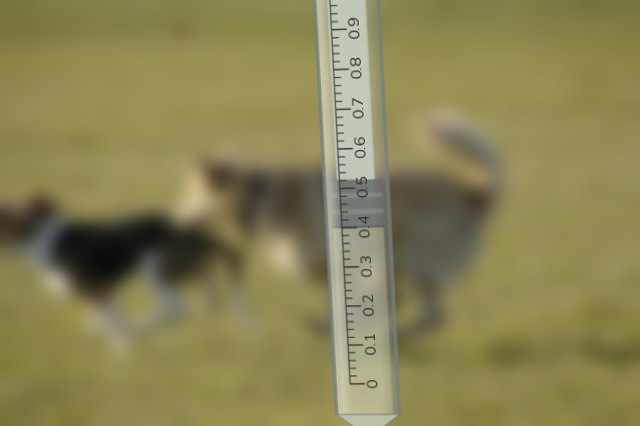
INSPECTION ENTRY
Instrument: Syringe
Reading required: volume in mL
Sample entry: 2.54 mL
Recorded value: 0.4 mL
